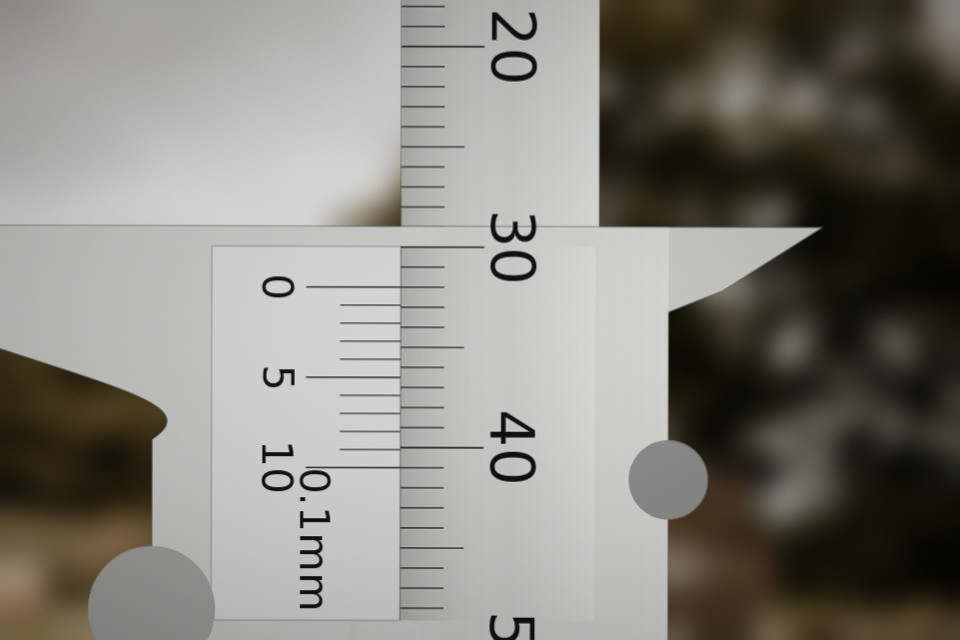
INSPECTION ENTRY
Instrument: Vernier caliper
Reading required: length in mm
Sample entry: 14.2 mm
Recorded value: 32.0 mm
